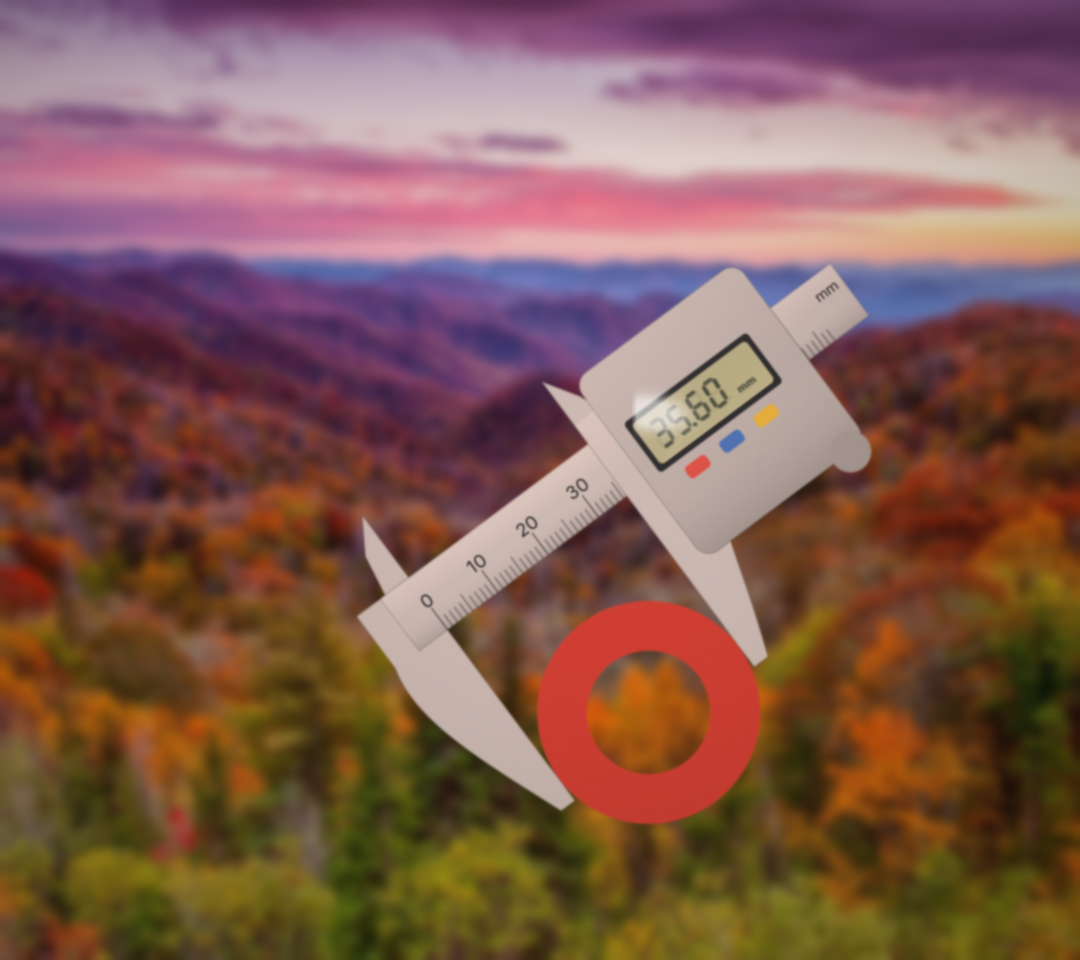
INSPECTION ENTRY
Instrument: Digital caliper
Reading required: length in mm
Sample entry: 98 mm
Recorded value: 35.60 mm
